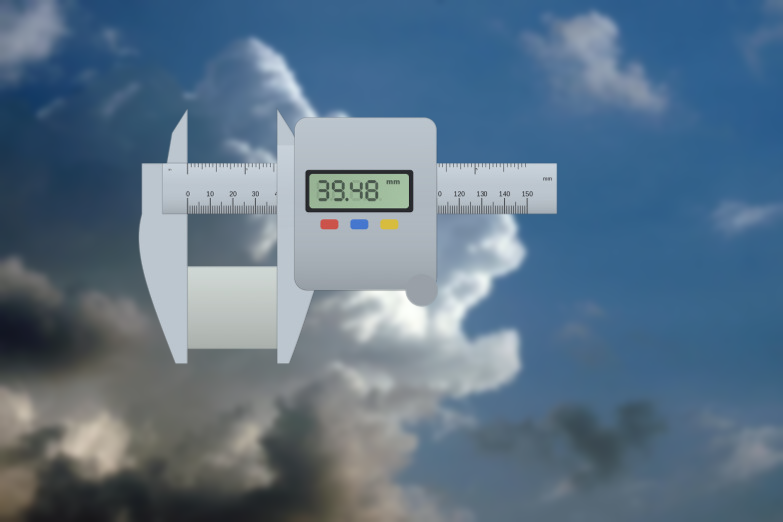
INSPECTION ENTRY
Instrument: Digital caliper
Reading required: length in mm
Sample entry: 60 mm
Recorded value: 39.48 mm
